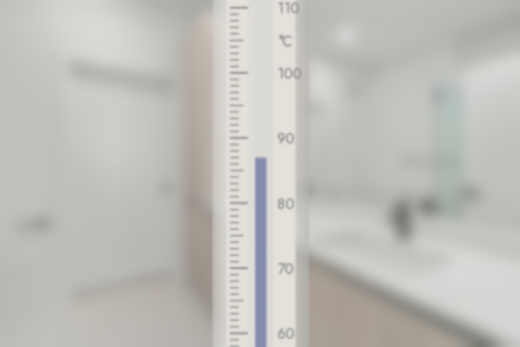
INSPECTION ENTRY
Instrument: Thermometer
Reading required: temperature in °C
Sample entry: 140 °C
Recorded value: 87 °C
